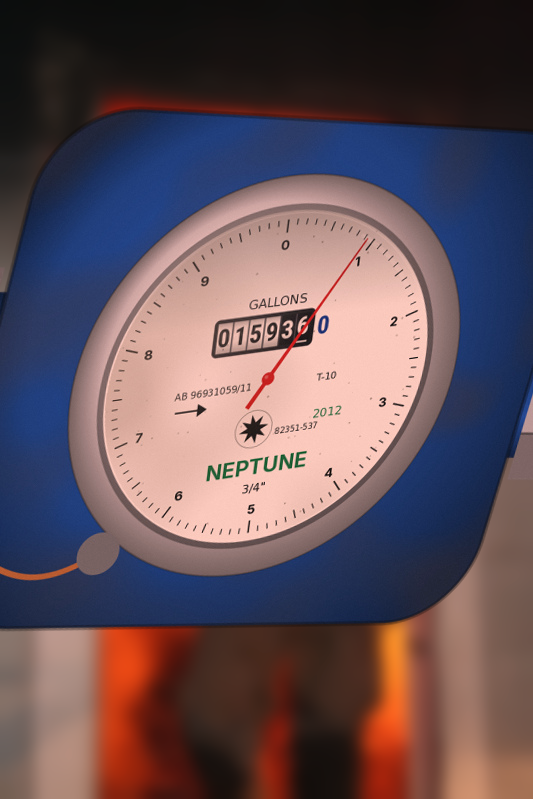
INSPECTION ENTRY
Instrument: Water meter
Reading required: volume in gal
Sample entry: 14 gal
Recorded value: 159360.9 gal
